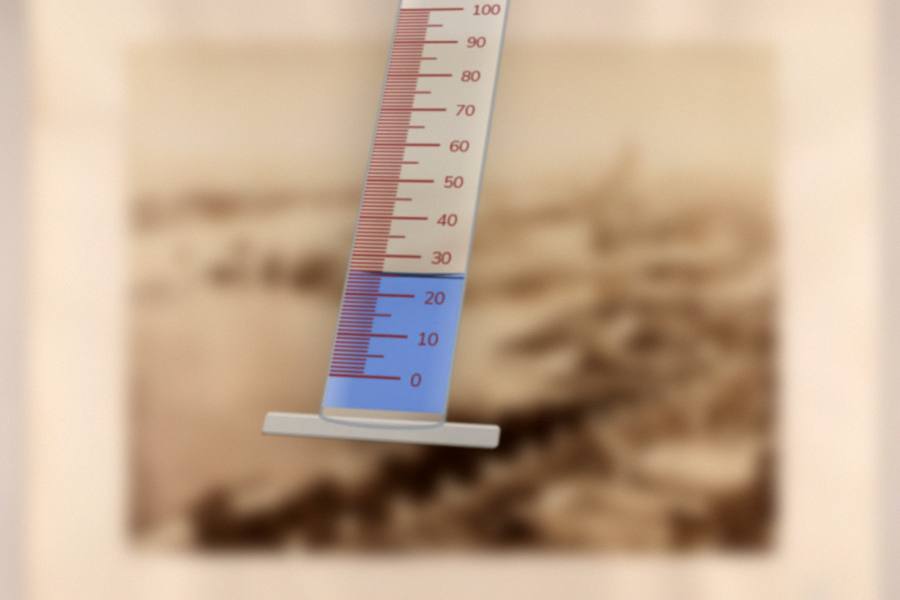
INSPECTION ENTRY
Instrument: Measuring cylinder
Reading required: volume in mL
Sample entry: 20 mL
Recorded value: 25 mL
